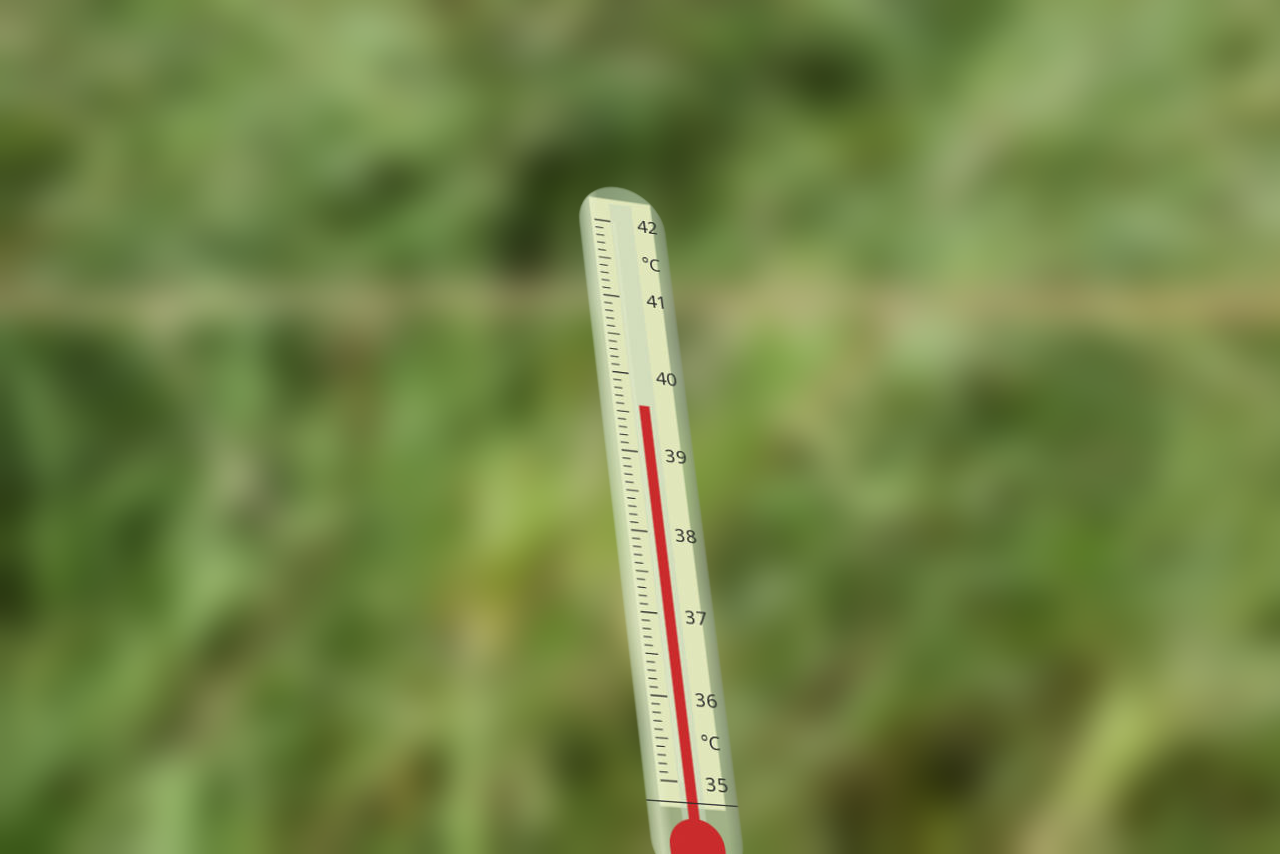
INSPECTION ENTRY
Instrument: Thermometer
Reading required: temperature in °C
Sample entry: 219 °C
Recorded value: 39.6 °C
